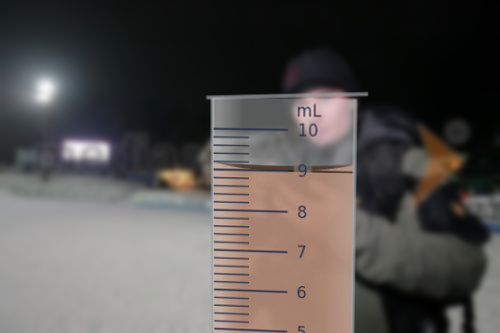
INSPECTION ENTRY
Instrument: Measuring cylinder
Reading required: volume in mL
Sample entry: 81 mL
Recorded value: 9 mL
